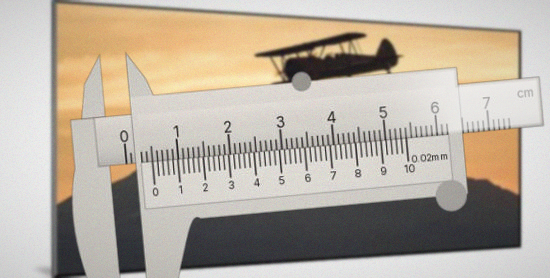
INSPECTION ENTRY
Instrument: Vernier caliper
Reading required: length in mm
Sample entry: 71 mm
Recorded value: 5.0 mm
